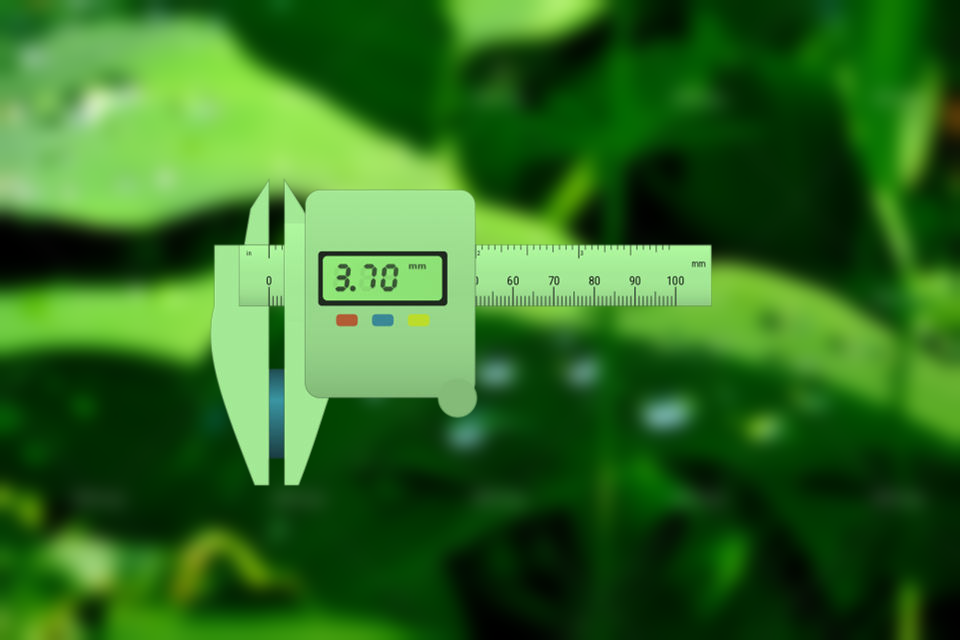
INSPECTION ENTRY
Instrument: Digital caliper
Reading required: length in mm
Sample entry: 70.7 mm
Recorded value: 3.70 mm
